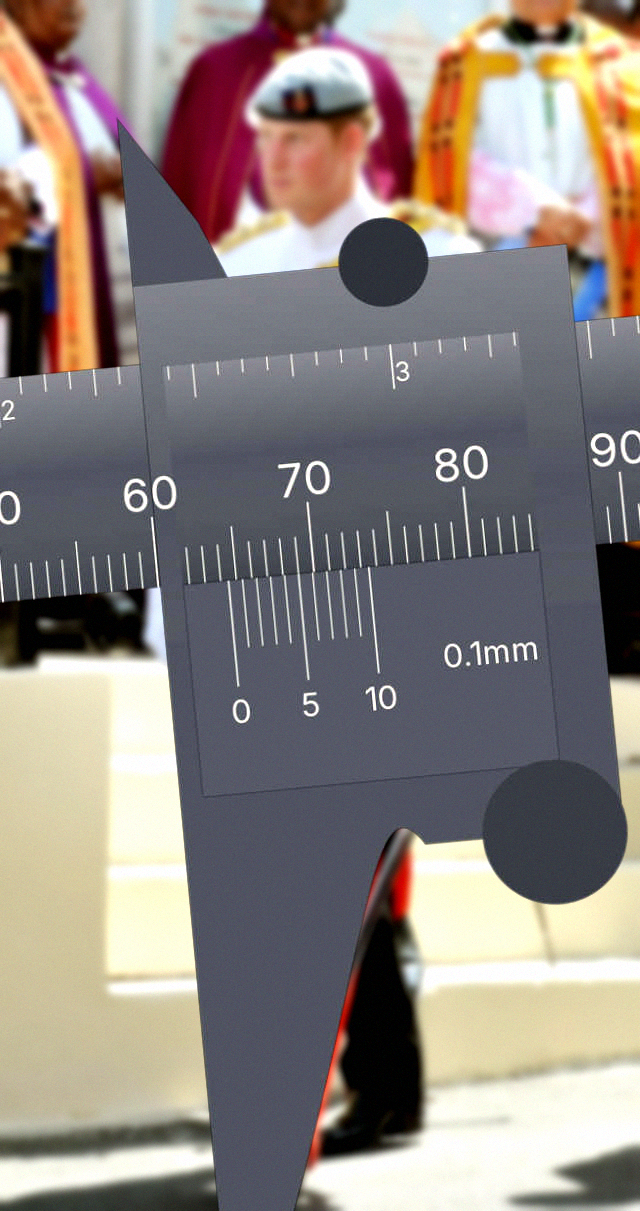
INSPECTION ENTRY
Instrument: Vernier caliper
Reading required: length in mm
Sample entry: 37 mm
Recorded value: 64.5 mm
